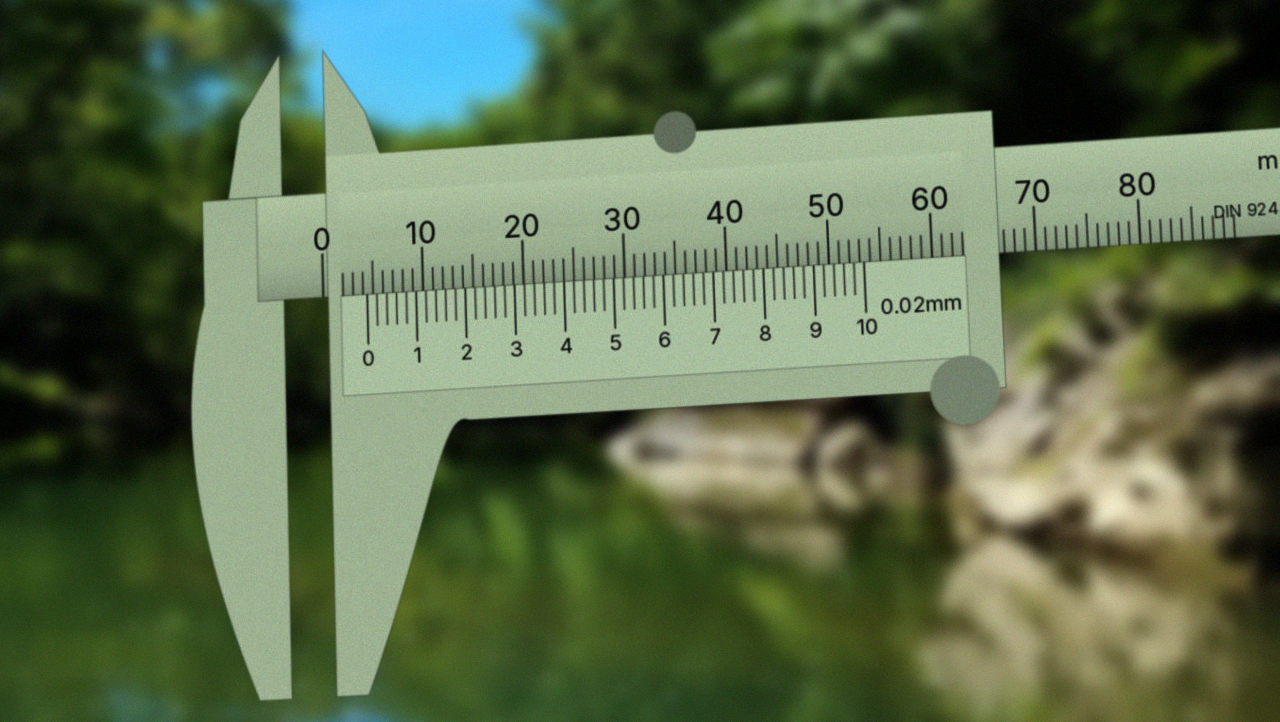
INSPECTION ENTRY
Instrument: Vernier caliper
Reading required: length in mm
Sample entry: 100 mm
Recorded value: 4.4 mm
